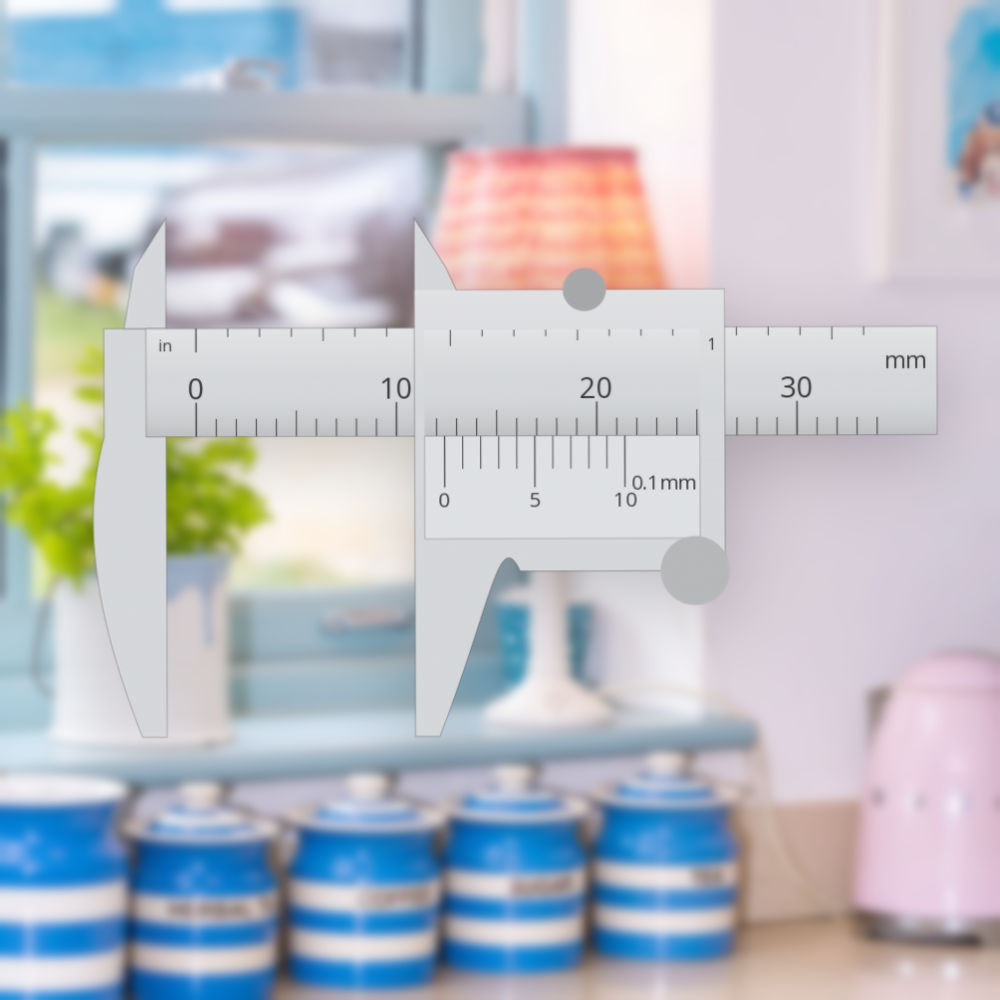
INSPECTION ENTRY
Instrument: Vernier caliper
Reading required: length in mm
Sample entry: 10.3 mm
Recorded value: 12.4 mm
